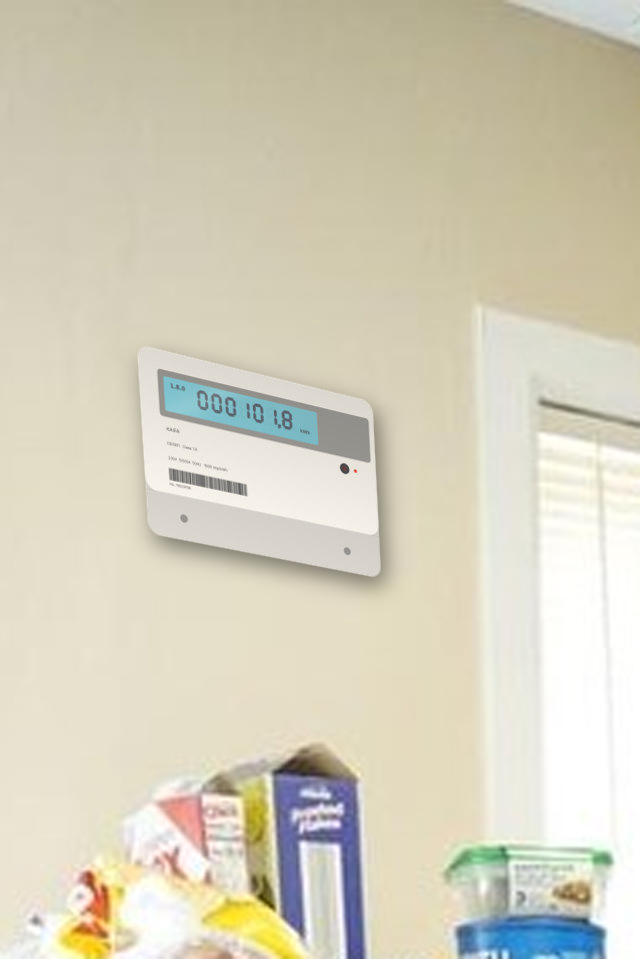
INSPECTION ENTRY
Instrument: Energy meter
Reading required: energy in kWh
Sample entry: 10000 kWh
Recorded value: 101.8 kWh
